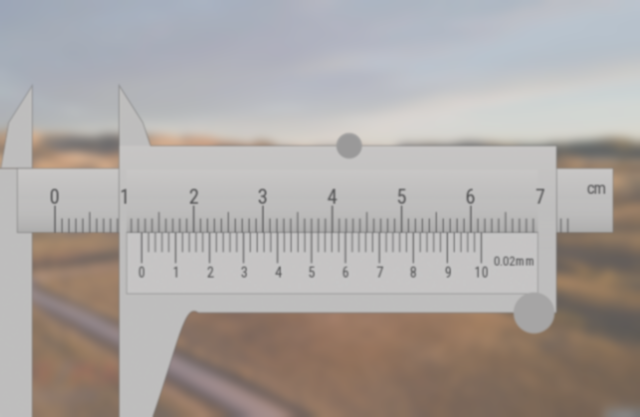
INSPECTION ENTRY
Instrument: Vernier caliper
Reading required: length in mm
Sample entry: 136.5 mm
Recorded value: 12.5 mm
